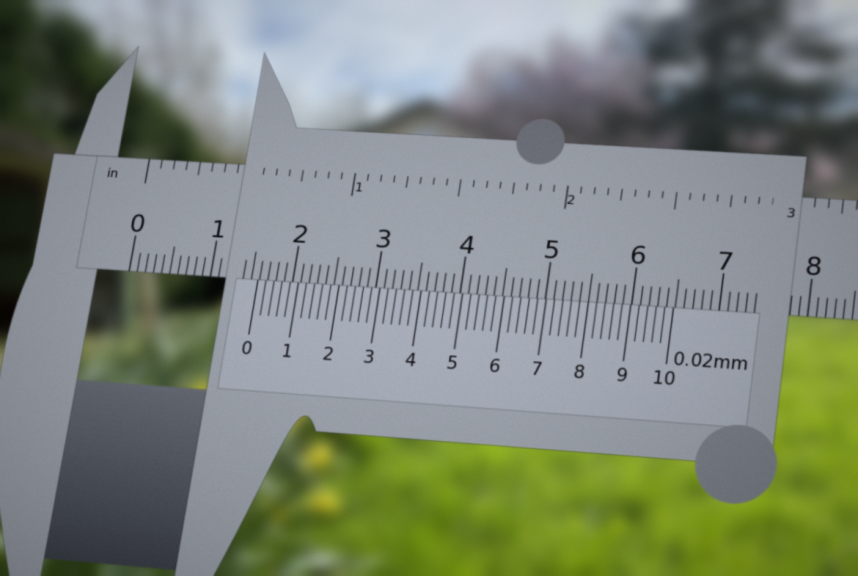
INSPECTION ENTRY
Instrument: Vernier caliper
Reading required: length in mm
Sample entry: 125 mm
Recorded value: 15.8 mm
